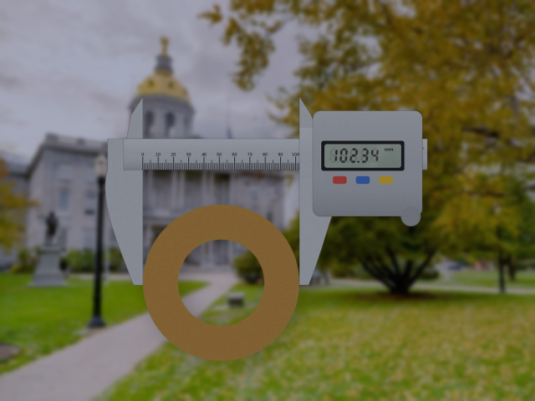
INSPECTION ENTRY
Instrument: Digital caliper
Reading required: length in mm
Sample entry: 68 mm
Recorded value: 102.34 mm
